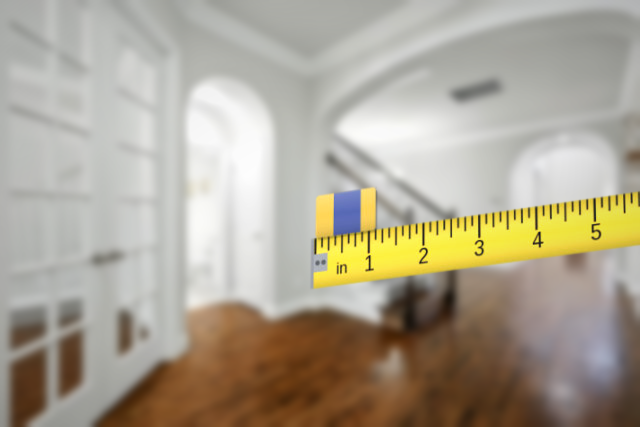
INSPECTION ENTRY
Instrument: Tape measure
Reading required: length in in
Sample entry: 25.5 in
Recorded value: 1.125 in
